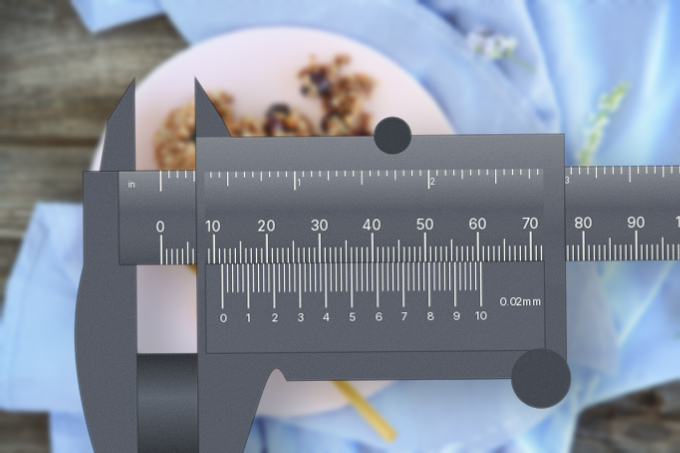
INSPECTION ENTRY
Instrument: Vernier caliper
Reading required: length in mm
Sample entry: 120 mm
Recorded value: 11.5 mm
